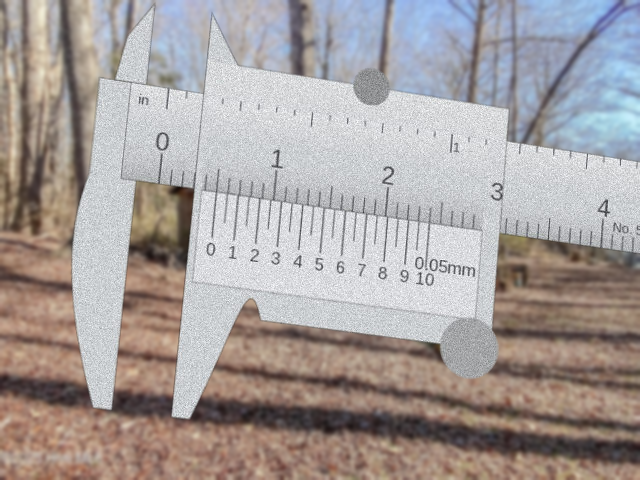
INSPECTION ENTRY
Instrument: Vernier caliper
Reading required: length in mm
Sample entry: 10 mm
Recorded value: 5.0 mm
